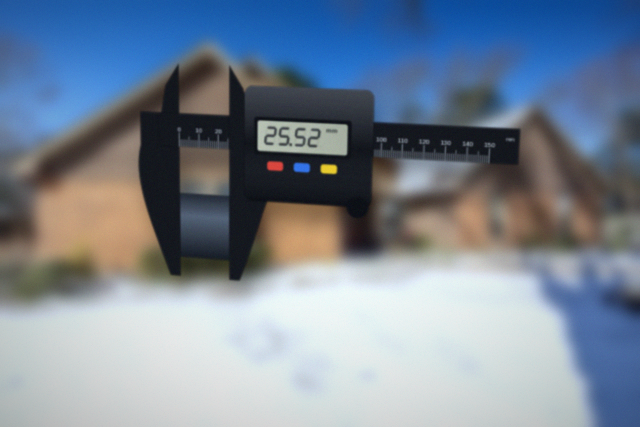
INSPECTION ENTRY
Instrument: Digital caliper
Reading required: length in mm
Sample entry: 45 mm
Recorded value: 25.52 mm
